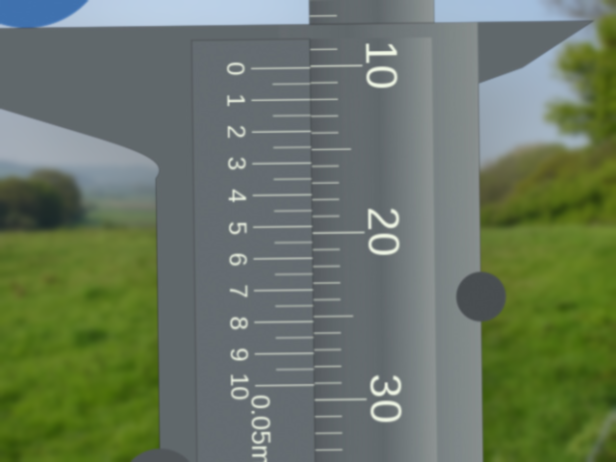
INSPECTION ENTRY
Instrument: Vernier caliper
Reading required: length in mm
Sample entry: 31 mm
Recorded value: 10.1 mm
